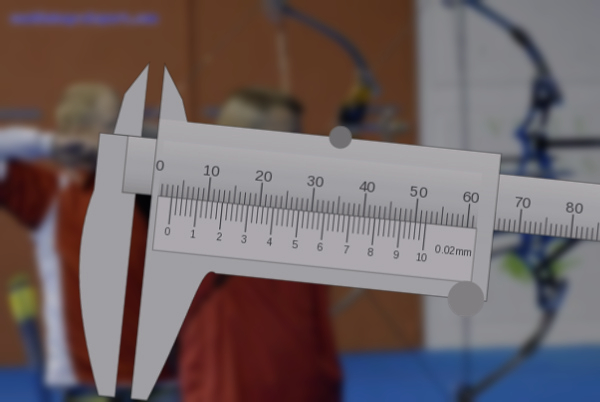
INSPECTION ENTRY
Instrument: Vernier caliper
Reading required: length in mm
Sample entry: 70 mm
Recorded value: 3.0 mm
